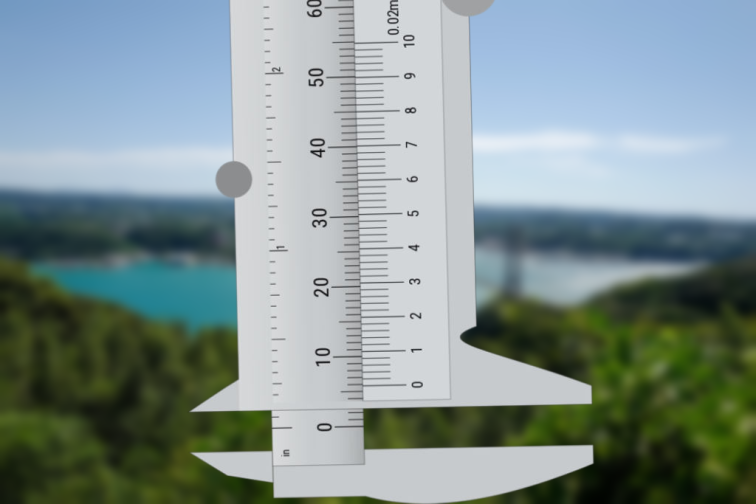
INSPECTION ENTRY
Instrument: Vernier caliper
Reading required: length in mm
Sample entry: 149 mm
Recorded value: 5.8 mm
